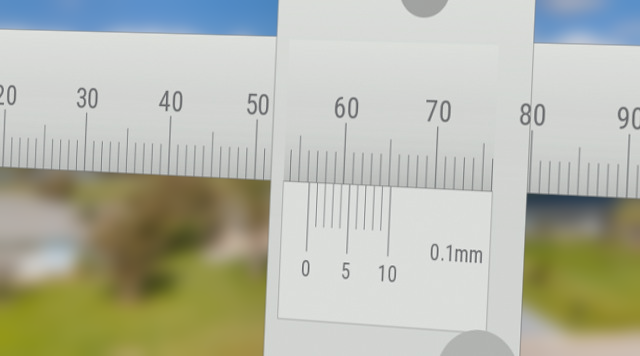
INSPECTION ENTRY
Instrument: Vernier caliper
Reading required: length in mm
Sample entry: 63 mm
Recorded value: 56.2 mm
